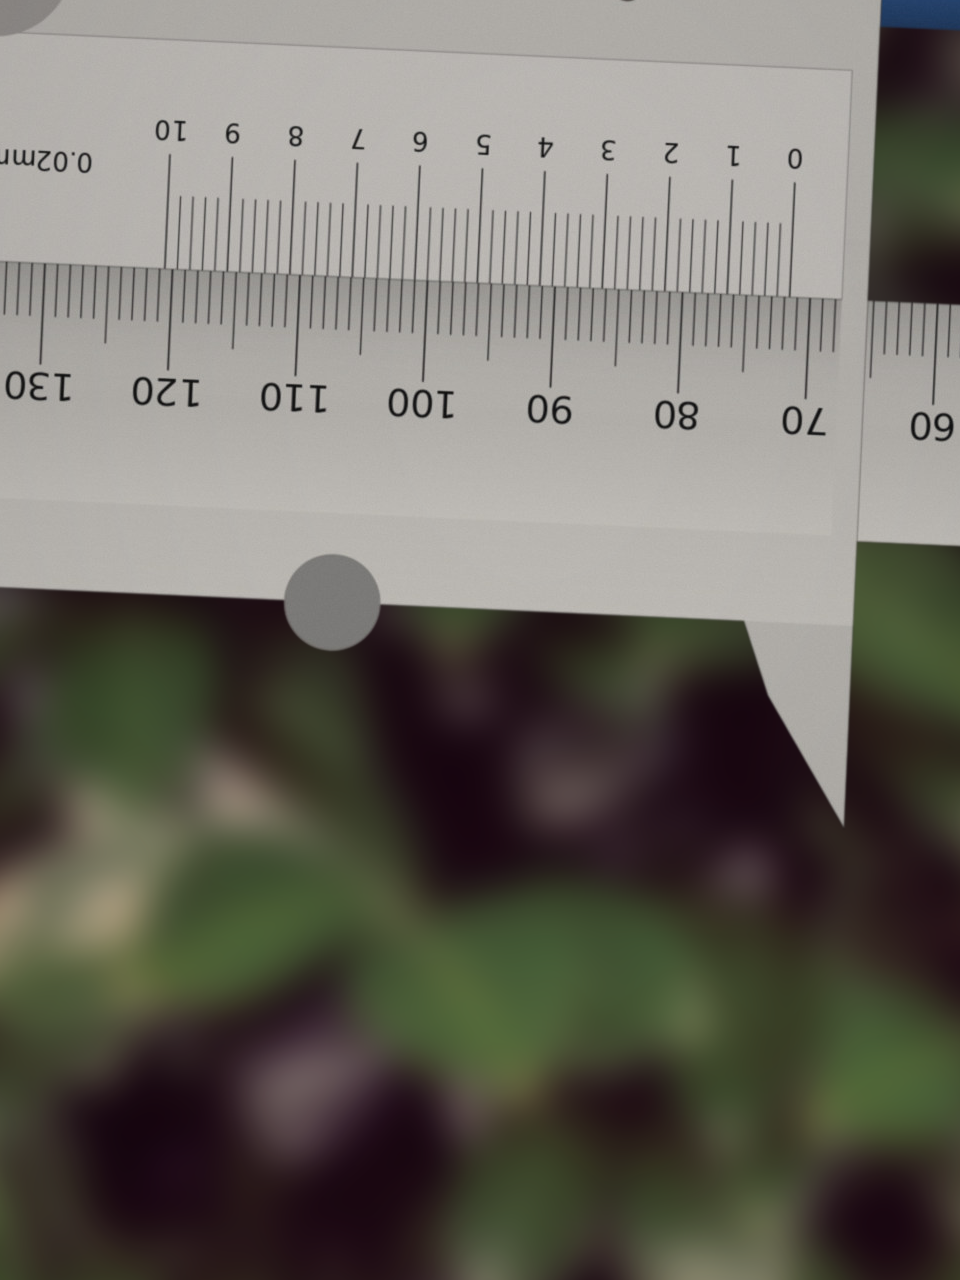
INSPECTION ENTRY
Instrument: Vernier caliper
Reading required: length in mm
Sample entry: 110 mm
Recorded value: 71.6 mm
